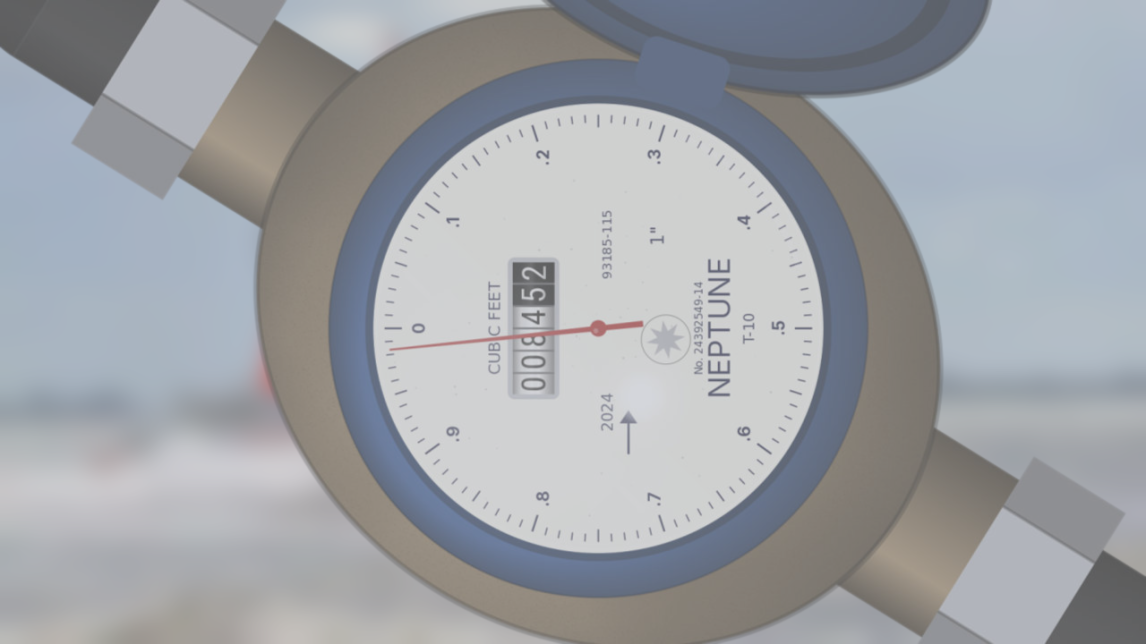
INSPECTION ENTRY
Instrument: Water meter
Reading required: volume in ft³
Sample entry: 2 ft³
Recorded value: 8451.98 ft³
